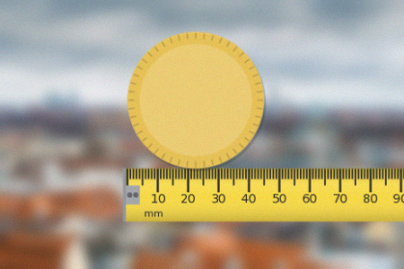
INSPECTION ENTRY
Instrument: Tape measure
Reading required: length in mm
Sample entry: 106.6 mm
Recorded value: 45 mm
